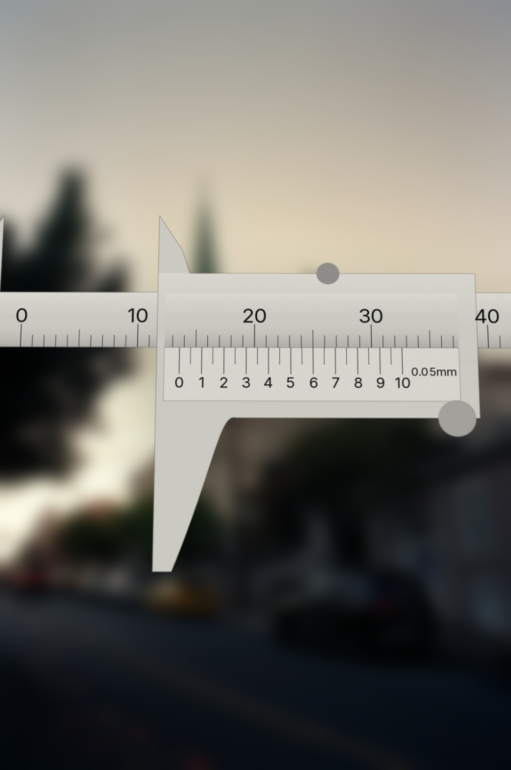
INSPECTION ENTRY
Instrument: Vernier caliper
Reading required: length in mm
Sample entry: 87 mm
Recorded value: 13.6 mm
